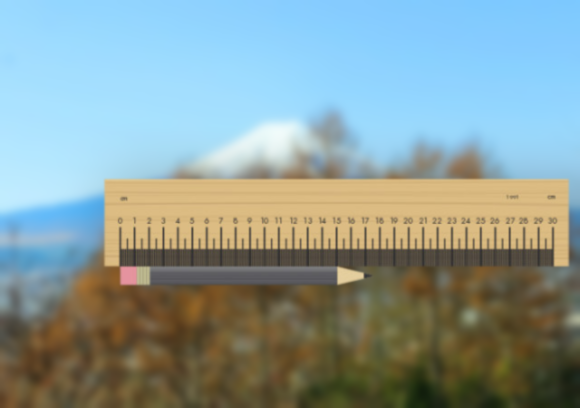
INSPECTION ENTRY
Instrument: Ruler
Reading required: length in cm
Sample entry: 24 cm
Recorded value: 17.5 cm
